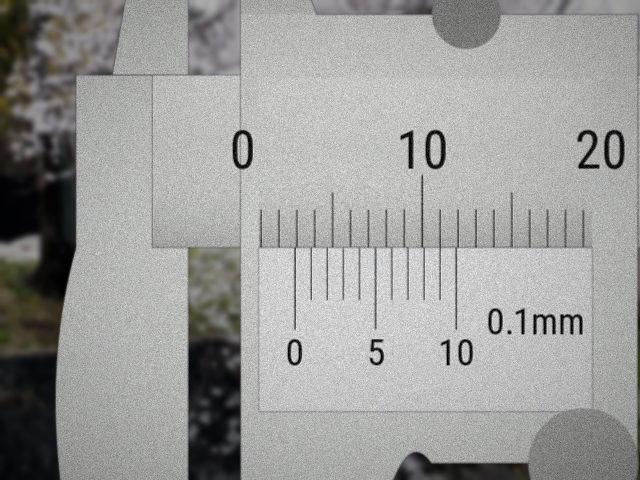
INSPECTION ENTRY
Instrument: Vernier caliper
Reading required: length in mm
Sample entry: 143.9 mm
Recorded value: 2.9 mm
